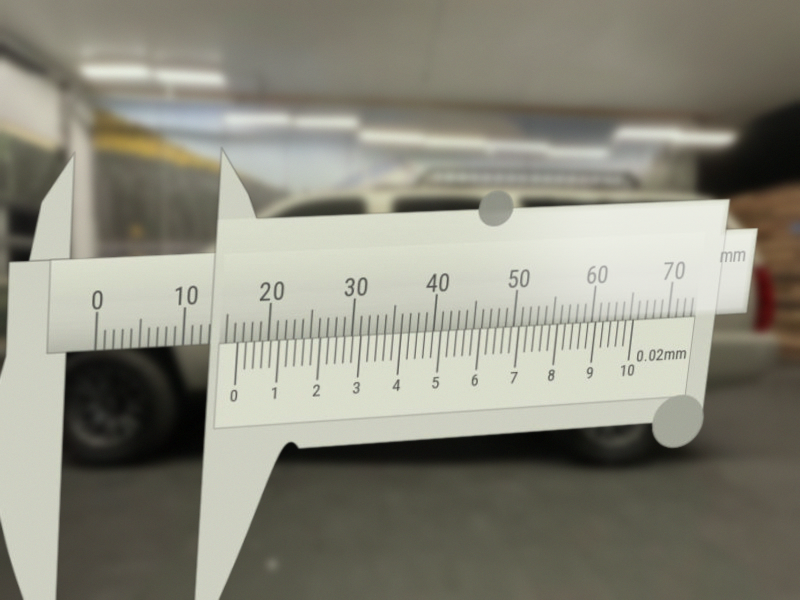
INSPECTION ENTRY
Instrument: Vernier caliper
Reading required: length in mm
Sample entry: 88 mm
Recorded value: 16.4 mm
